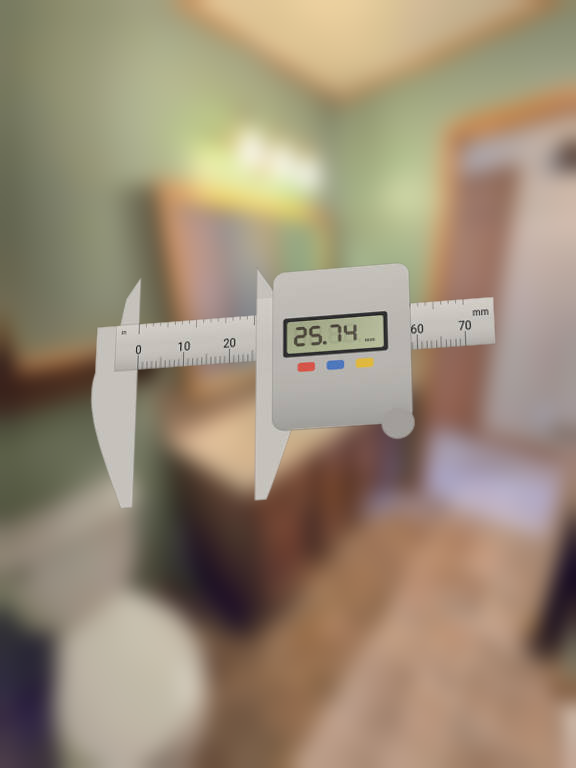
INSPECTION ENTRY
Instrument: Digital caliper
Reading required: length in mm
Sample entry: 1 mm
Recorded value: 25.74 mm
